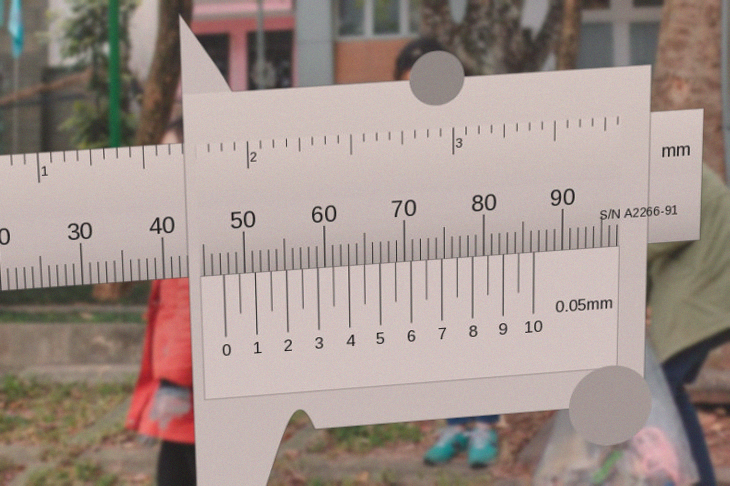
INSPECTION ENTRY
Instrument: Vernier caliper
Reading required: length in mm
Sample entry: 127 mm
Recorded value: 47.4 mm
